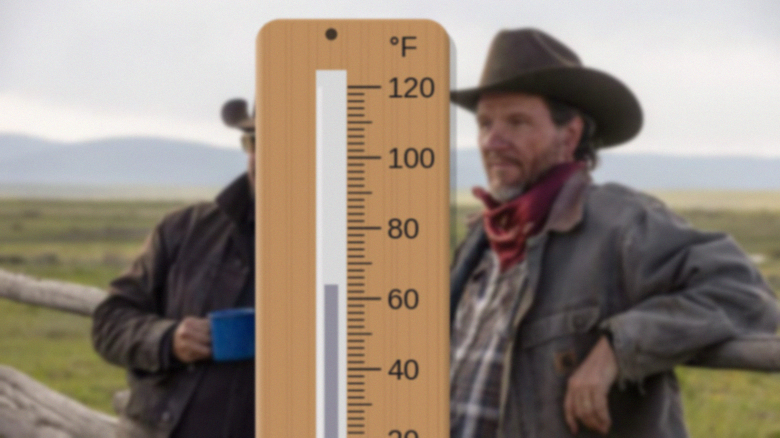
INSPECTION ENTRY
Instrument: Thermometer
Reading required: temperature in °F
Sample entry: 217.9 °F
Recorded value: 64 °F
